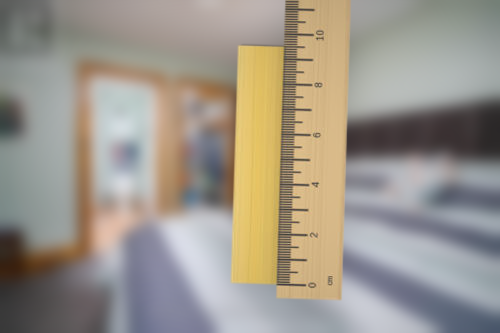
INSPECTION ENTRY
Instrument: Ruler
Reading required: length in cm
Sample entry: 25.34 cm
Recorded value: 9.5 cm
